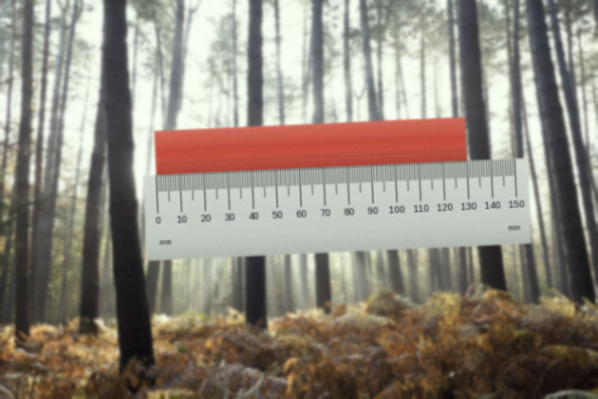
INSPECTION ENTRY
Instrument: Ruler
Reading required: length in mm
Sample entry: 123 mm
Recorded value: 130 mm
